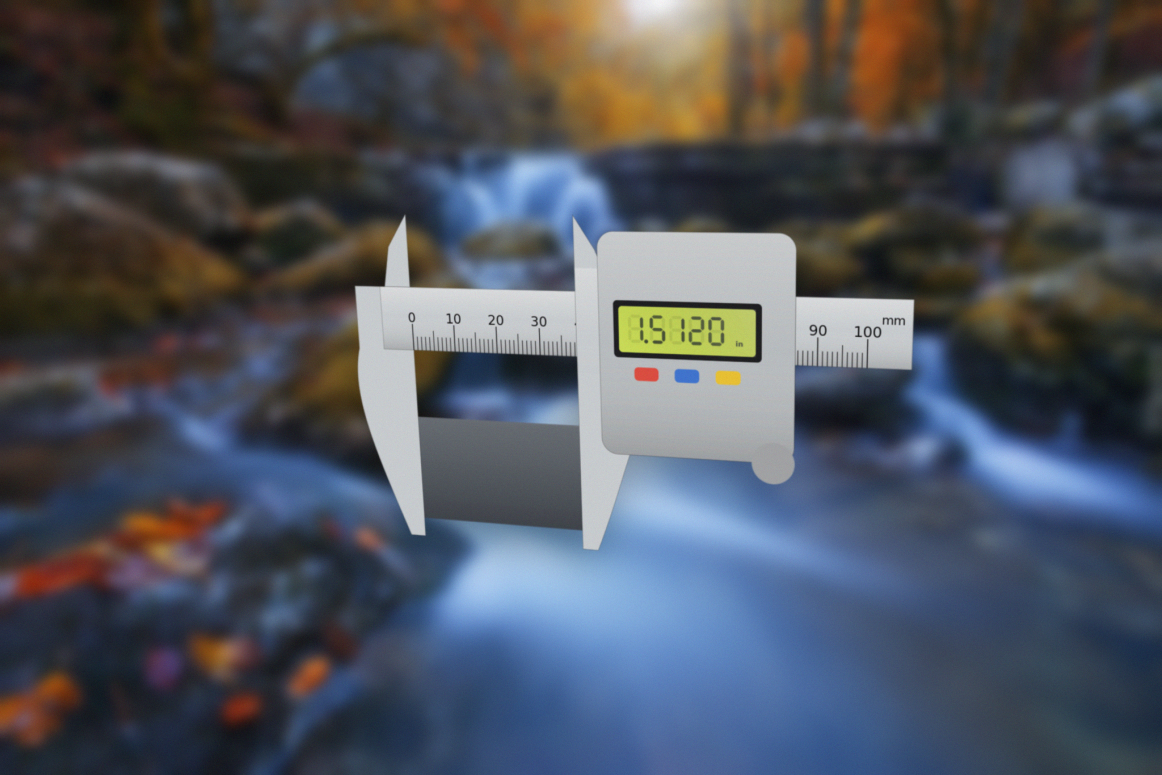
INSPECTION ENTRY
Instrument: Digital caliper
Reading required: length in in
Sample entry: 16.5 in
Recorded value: 1.5120 in
